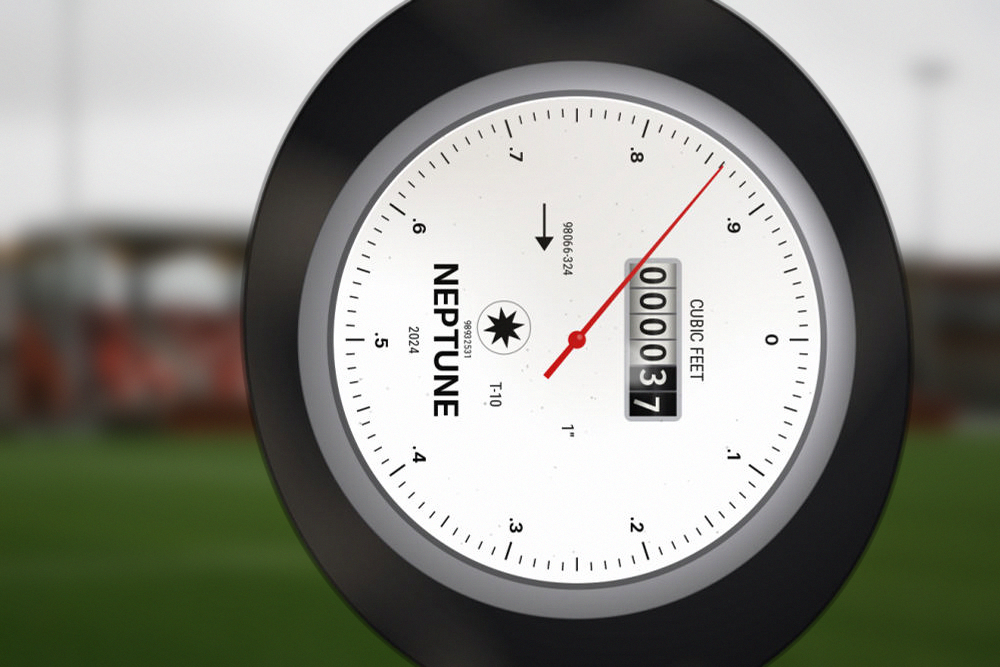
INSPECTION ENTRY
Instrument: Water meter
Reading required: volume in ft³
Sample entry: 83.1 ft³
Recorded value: 36.86 ft³
